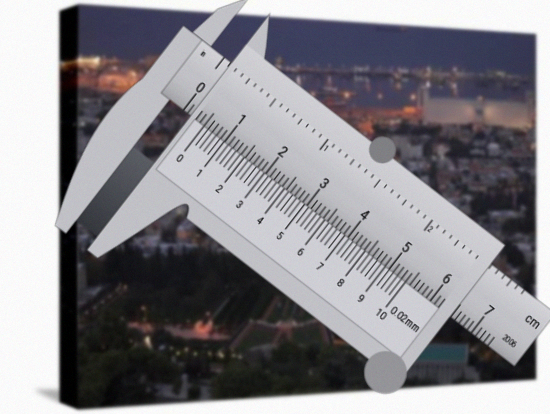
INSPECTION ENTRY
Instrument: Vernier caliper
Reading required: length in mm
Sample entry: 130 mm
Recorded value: 5.0 mm
